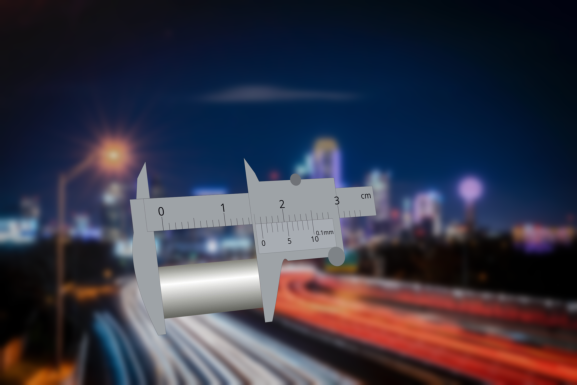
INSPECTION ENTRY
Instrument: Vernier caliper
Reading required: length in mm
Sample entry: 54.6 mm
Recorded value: 16.0 mm
